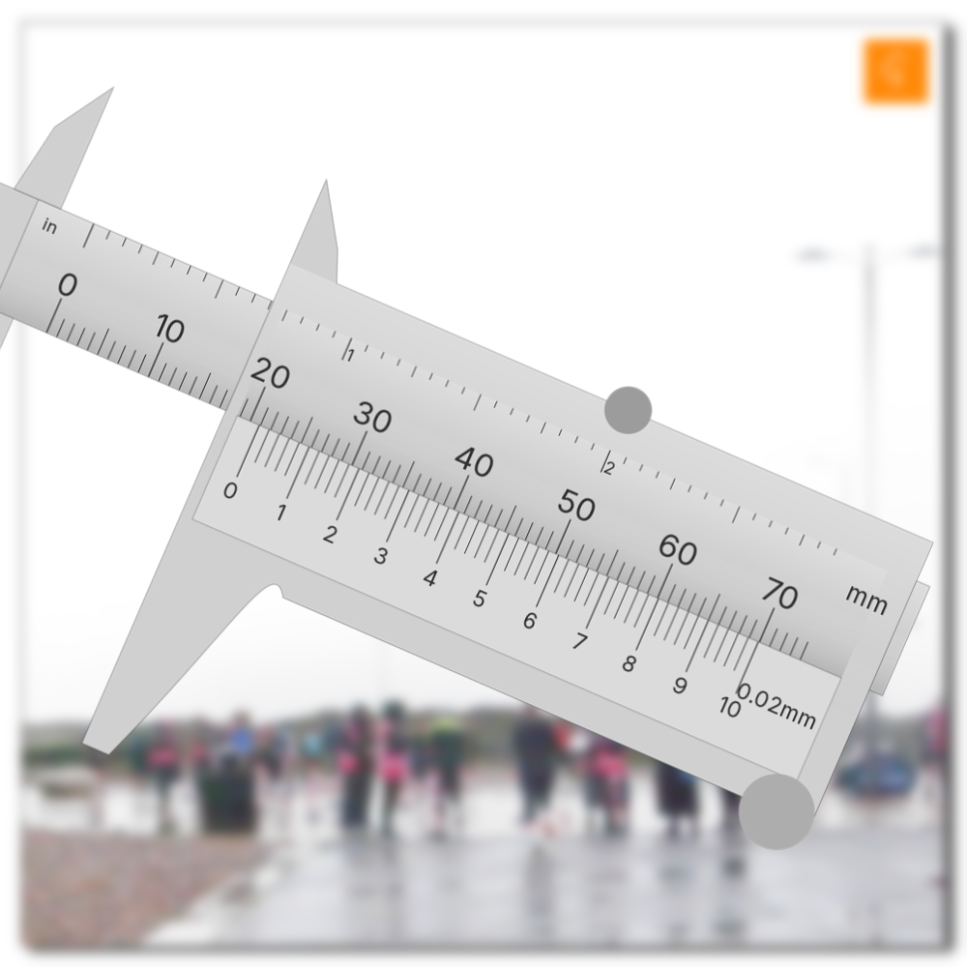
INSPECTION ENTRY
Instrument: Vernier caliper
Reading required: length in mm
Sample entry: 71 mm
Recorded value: 20.9 mm
